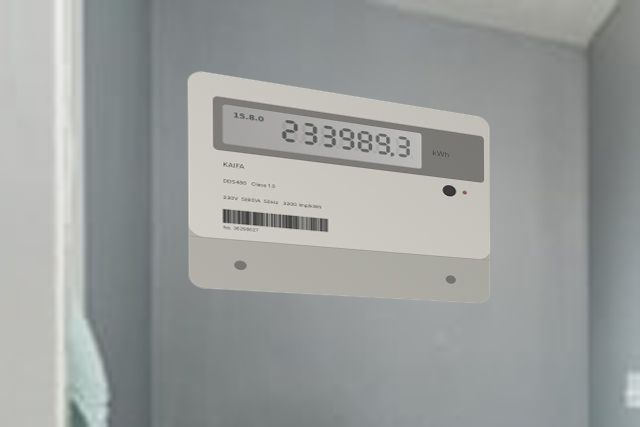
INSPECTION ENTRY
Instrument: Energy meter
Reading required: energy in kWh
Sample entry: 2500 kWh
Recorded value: 233989.3 kWh
